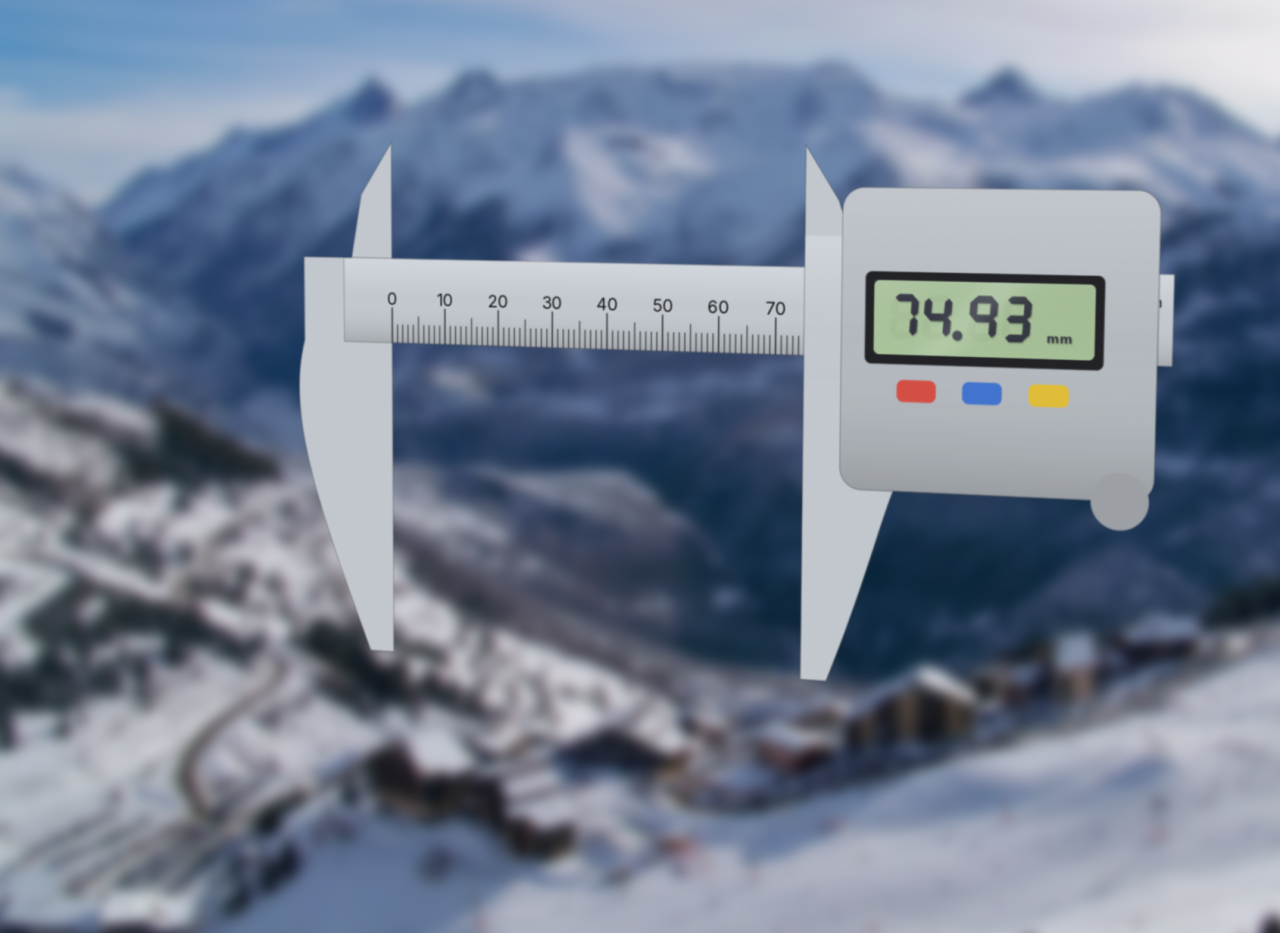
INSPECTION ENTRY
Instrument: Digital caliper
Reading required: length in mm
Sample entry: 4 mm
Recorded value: 74.93 mm
